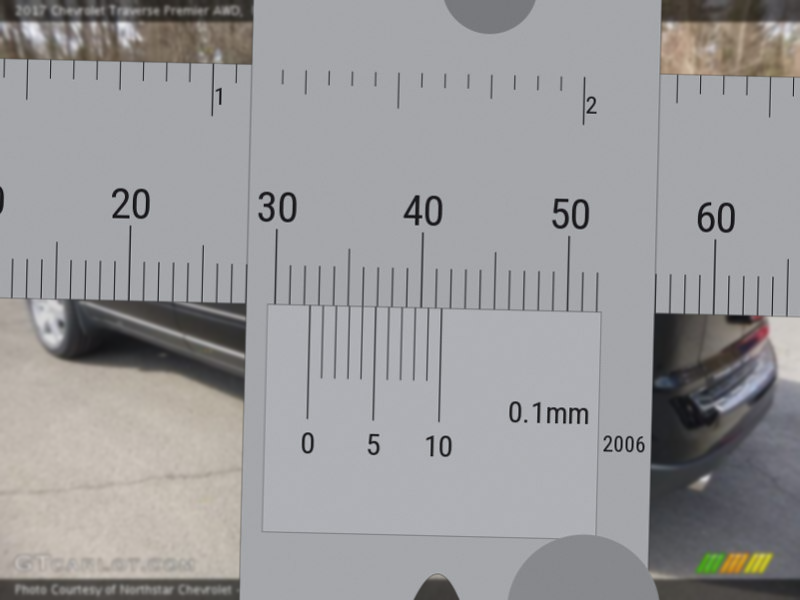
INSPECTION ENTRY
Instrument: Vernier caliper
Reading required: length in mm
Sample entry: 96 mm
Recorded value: 32.4 mm
